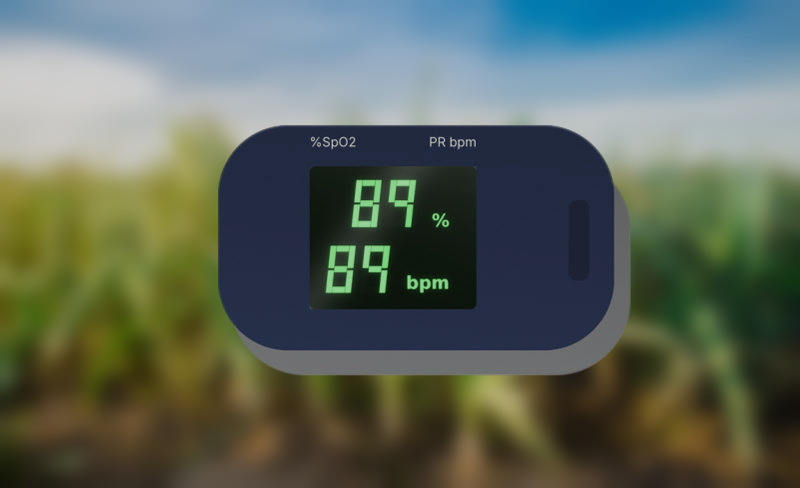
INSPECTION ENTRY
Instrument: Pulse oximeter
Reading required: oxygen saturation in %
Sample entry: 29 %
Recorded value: 89 %
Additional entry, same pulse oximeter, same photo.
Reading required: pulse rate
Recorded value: 89 bpm
